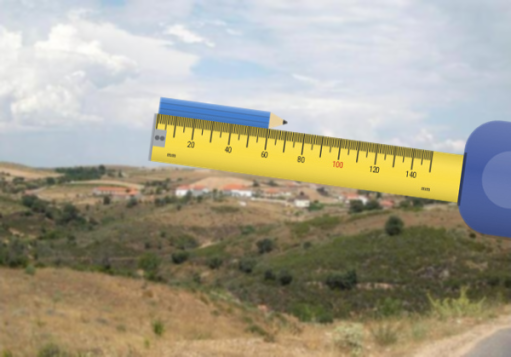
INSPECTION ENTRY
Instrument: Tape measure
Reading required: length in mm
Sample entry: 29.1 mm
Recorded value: 70 mm
